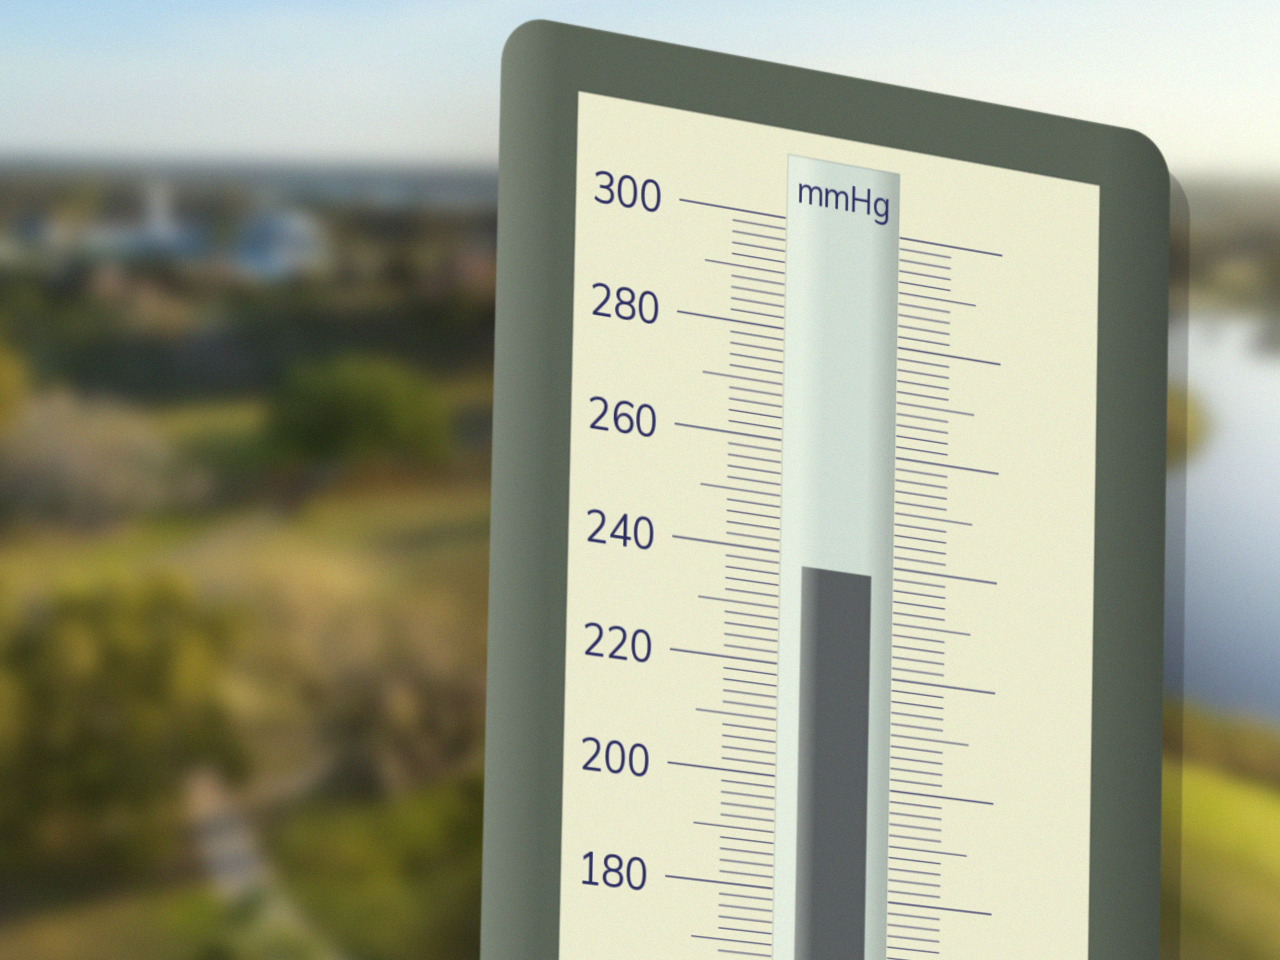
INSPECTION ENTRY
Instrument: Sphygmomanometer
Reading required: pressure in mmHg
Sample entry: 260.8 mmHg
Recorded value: 238 mmHg
